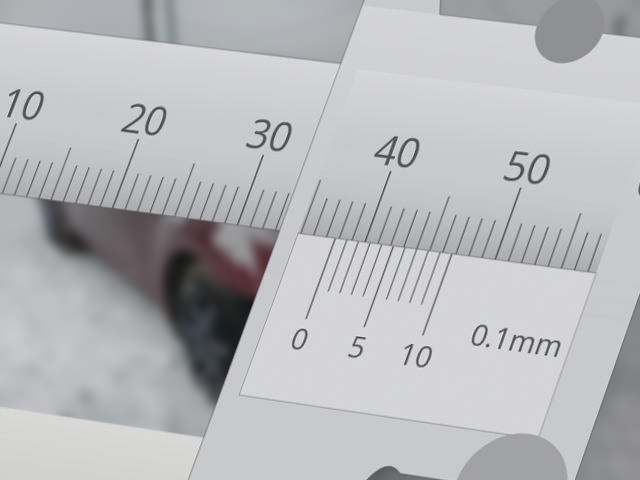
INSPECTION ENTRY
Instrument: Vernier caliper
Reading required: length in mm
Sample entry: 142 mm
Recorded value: 37.7 mm
